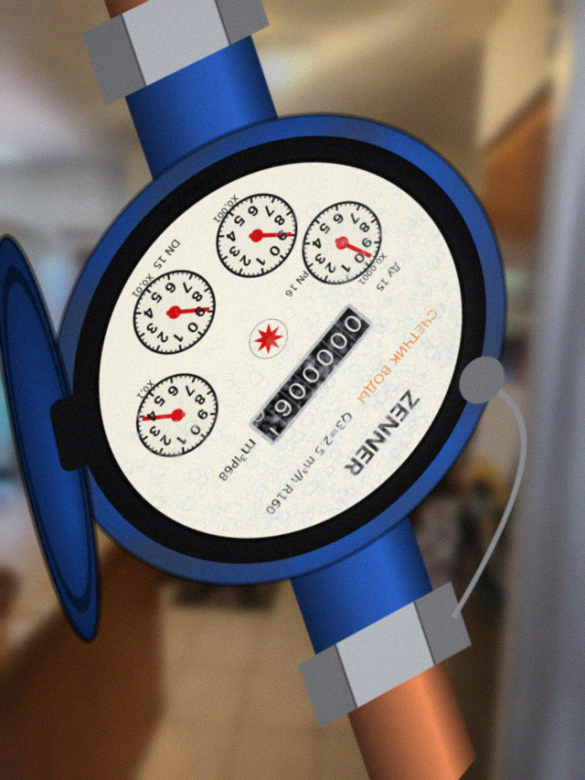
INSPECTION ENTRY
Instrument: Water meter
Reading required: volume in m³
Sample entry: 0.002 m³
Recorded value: 61.3889 m³
